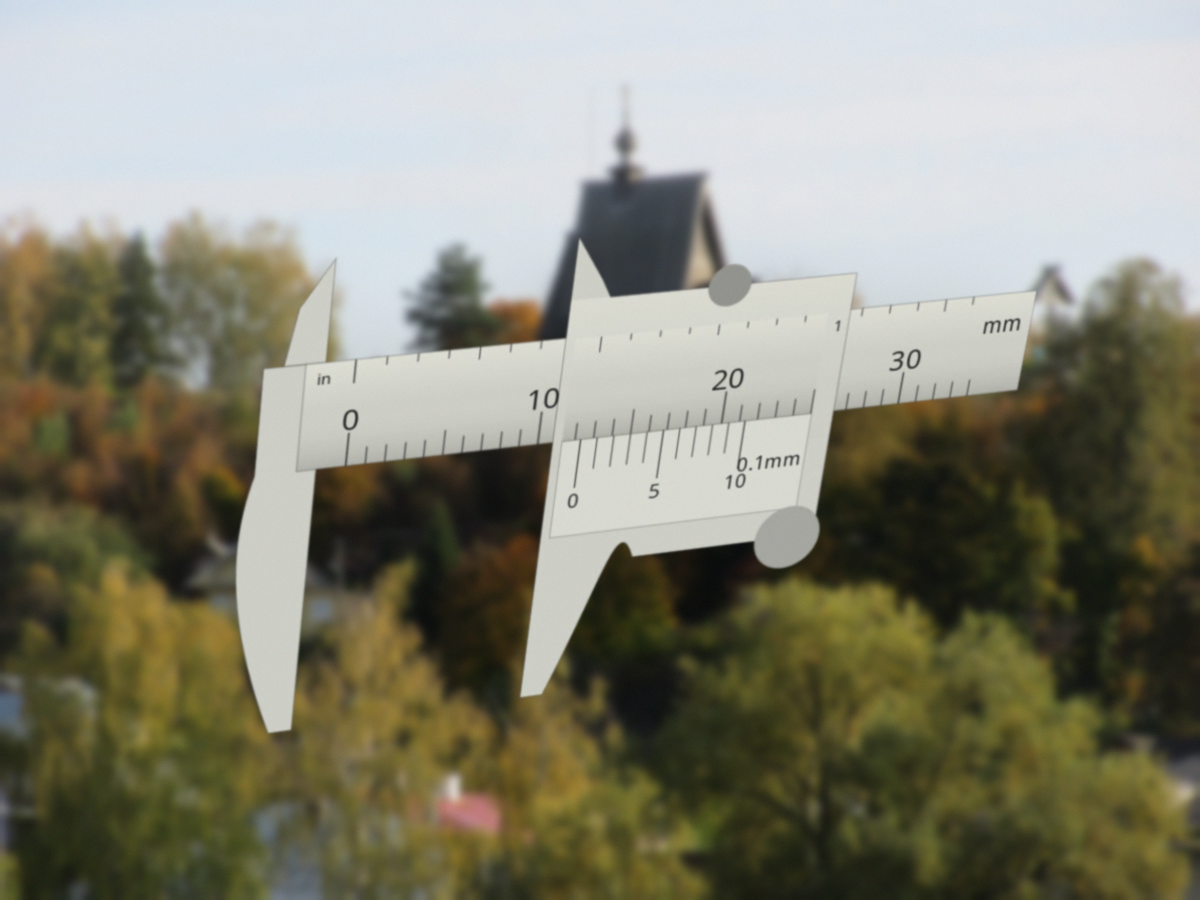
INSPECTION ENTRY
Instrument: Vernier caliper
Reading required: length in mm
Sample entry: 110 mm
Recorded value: 12.3 mm
